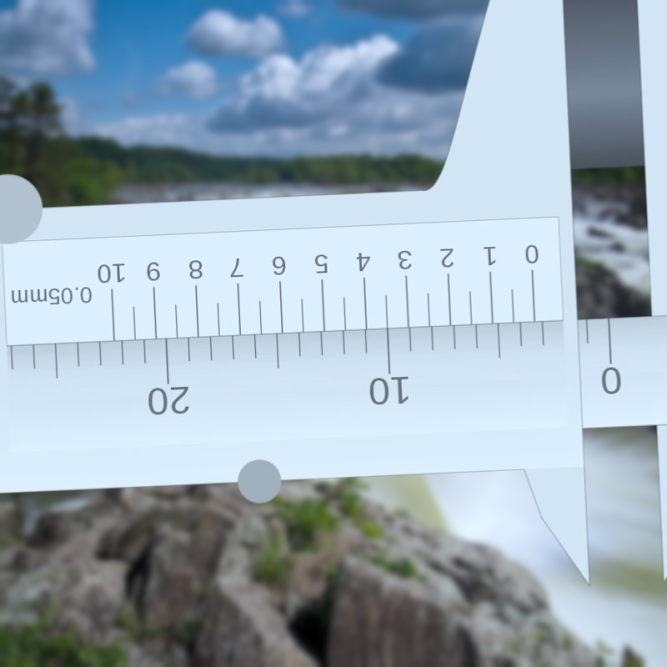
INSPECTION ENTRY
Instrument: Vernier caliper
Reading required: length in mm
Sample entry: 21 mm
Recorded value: 3.35 mm
